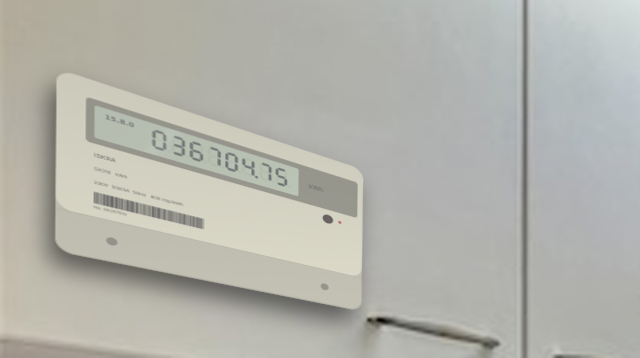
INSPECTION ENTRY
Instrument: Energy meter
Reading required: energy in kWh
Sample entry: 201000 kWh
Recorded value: 36704.75 kWh
